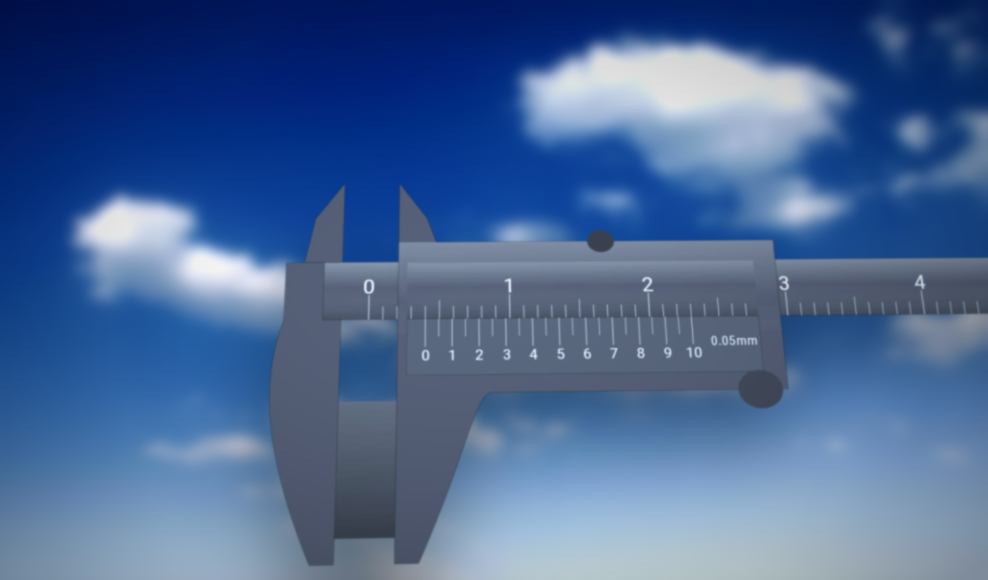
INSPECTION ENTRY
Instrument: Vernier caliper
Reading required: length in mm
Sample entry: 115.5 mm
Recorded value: 4.0 mm
